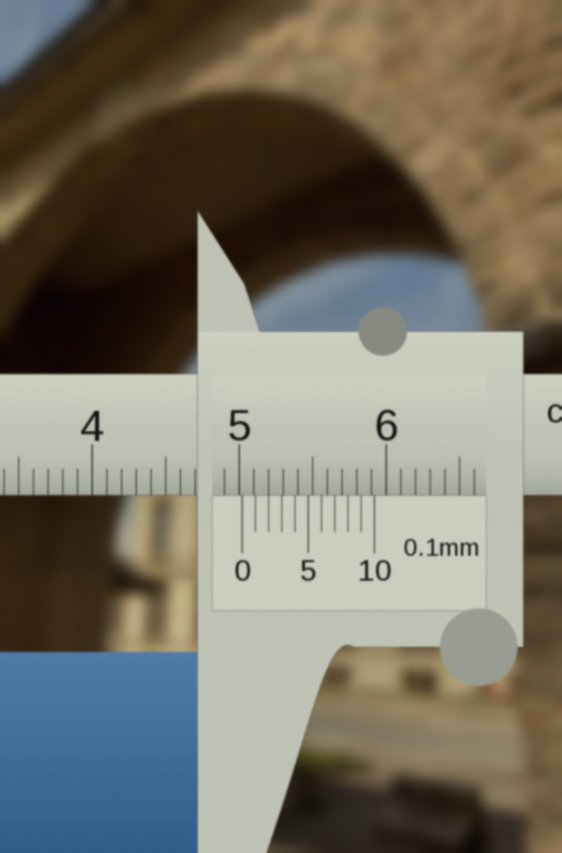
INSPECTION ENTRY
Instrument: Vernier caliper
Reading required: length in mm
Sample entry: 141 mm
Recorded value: 50.2 mm
